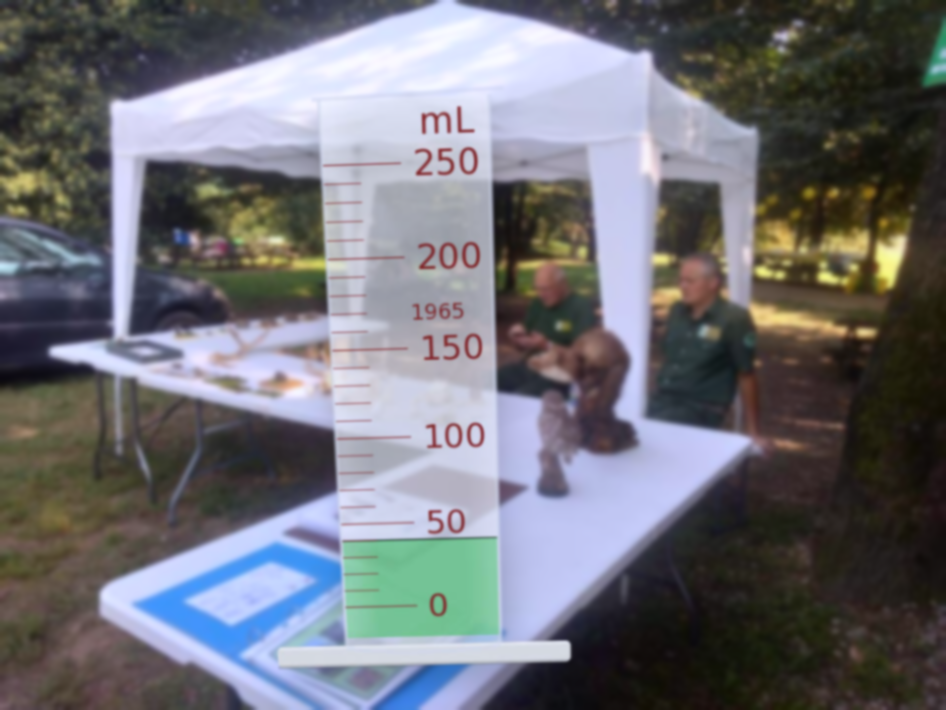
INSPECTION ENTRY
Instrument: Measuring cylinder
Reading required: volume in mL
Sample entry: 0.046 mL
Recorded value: 40 mL
